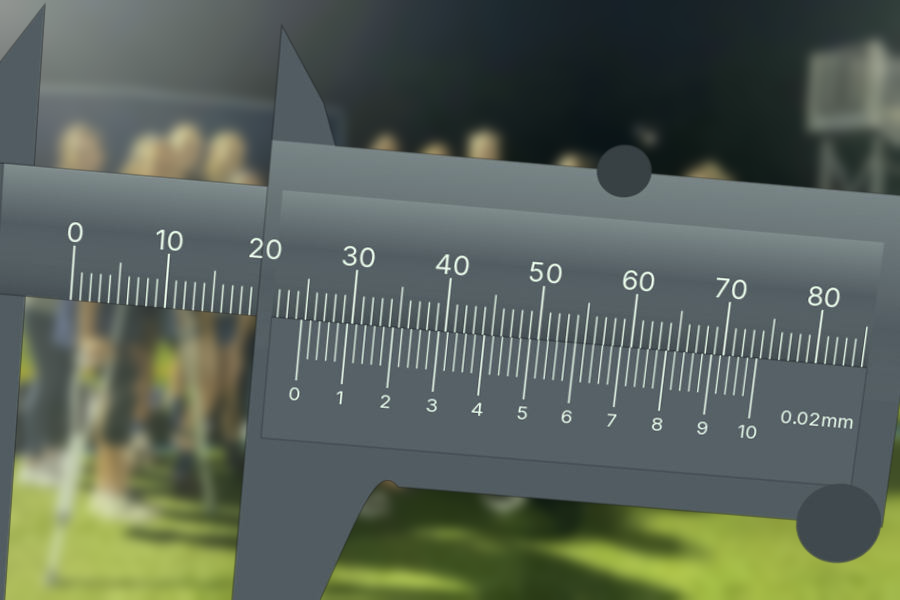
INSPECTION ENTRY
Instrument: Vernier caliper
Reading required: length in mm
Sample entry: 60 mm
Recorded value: 24.6 mm
